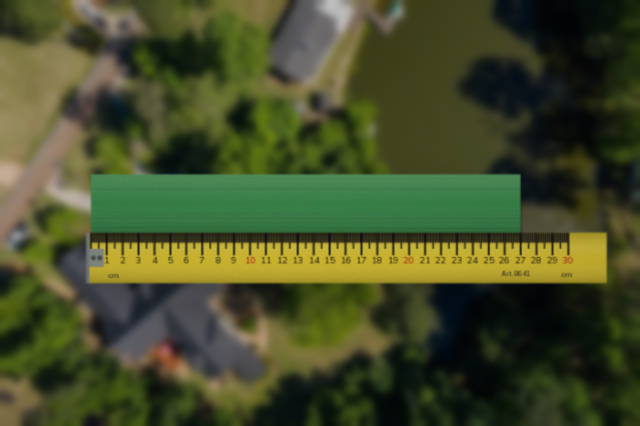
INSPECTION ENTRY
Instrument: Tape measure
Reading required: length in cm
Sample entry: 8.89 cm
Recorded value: 27 cm
